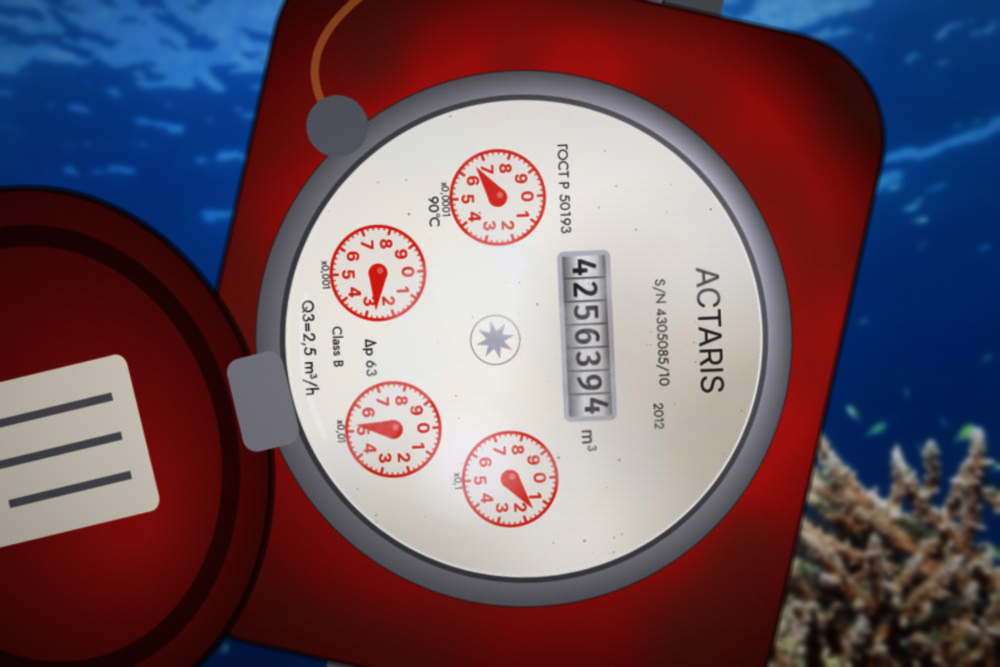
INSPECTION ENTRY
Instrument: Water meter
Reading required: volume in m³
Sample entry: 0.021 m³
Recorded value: 4256394.1526 m³
